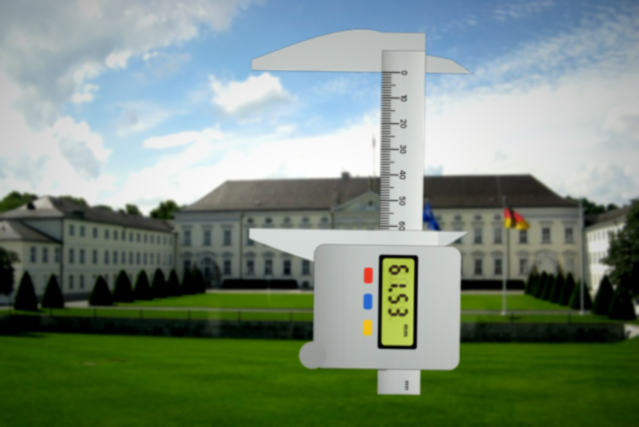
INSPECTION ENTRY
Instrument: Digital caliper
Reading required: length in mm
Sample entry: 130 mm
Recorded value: 61.53 mm
